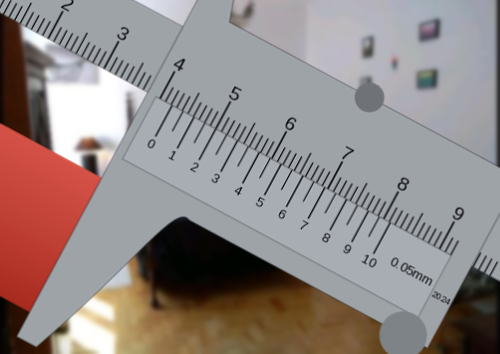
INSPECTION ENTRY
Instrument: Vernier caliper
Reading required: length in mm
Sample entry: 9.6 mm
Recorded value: 42.2 mm
